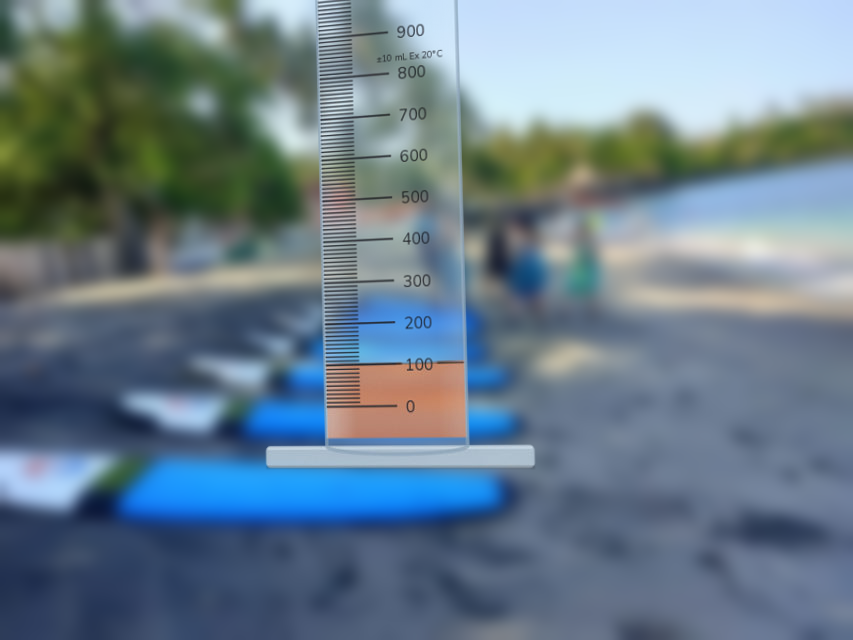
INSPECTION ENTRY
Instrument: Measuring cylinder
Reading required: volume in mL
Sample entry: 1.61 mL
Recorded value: 100 mL
